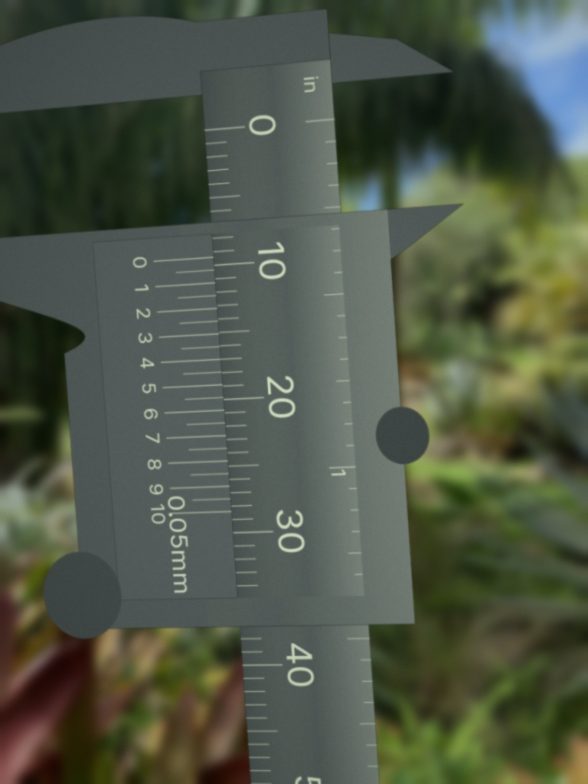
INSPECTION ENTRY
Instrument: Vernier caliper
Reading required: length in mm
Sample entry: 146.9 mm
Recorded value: 9.4 mm
